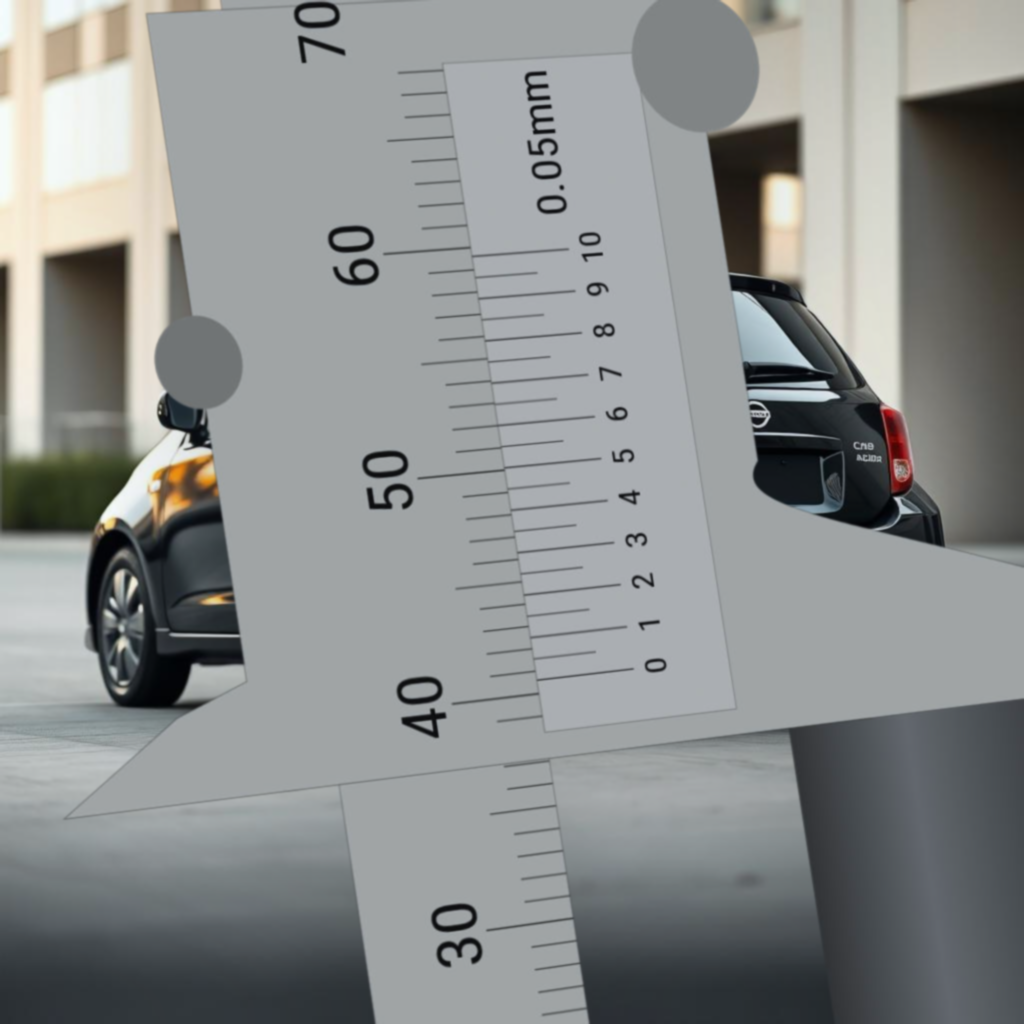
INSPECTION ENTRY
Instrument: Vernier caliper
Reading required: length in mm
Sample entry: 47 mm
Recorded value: 40.6 mm
